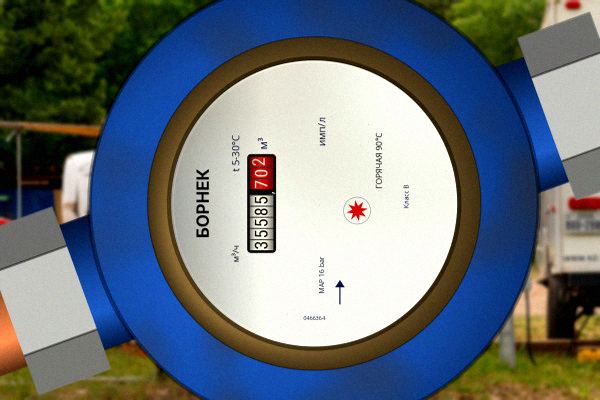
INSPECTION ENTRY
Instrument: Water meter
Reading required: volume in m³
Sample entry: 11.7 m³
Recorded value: 35585.702 m³
